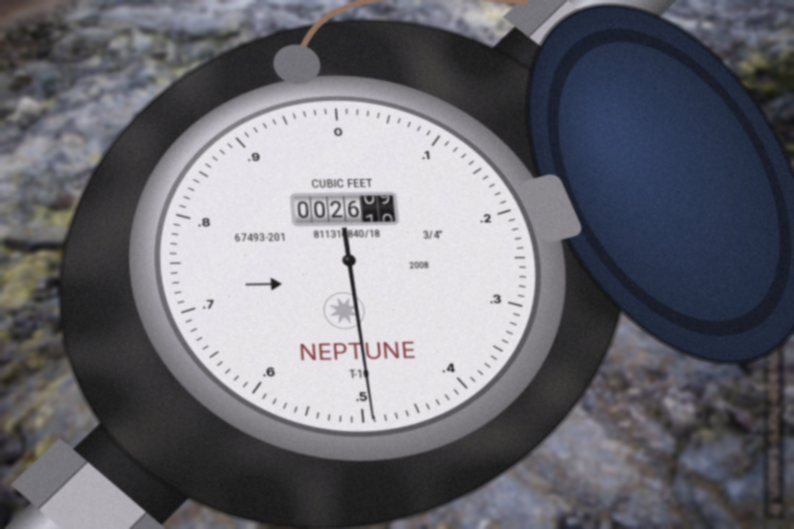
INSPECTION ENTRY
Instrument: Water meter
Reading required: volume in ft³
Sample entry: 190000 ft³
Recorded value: 2609.49 ft³
